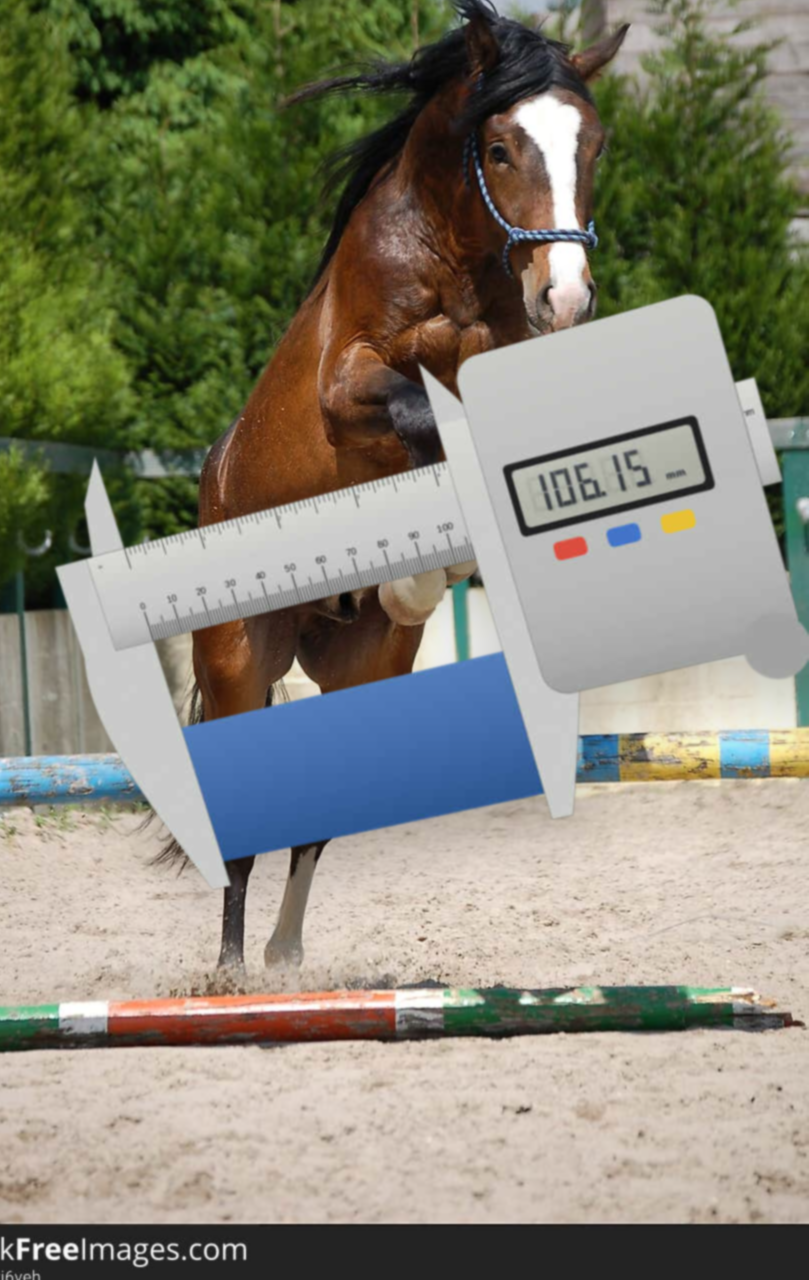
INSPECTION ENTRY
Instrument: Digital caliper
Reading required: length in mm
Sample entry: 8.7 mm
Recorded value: 106.15 mm
